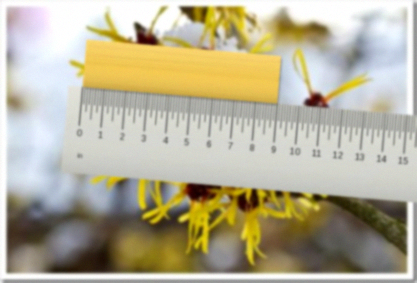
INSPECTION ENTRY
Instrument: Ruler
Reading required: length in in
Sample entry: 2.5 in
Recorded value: 9 in
